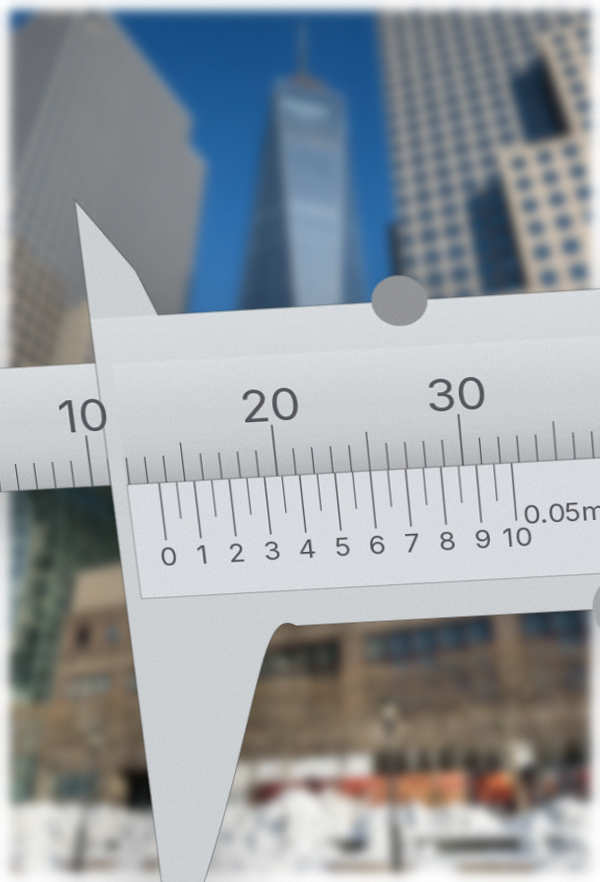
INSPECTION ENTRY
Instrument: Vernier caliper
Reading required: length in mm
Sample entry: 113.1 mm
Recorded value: 13.6 mm
